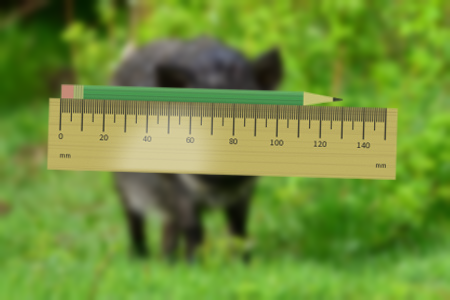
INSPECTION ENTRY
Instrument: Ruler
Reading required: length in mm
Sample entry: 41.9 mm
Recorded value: 130 mm
